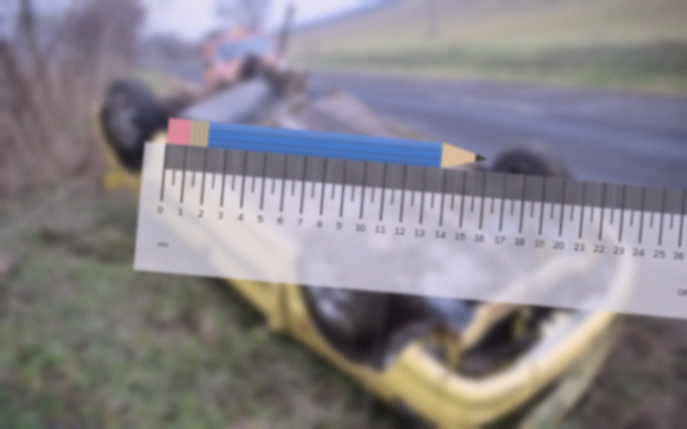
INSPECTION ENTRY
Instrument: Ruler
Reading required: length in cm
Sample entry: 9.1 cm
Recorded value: 16 cm
